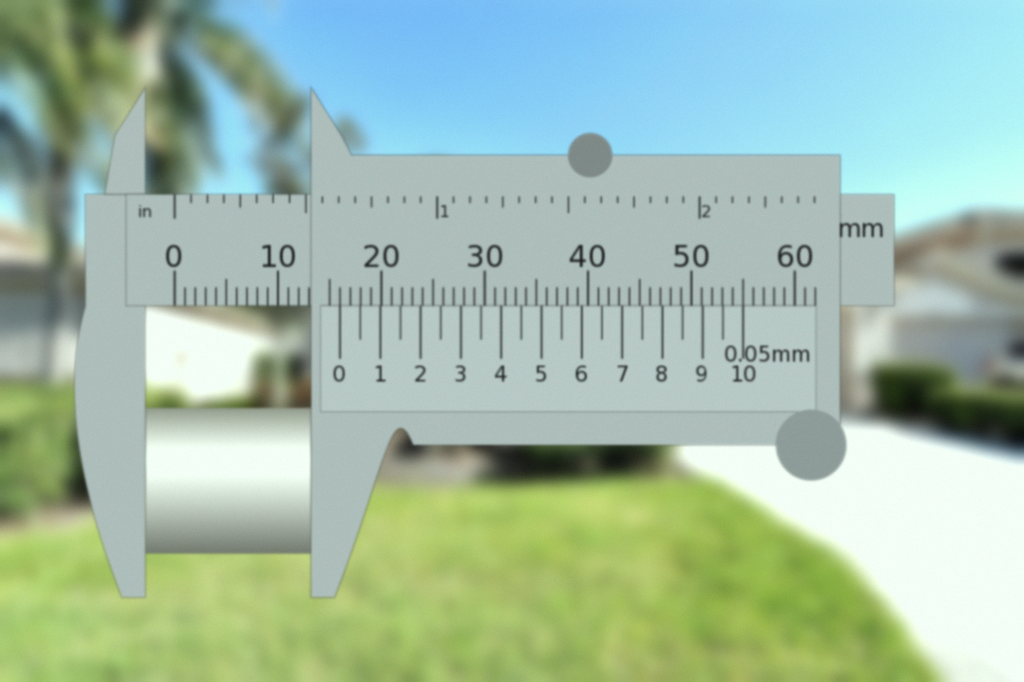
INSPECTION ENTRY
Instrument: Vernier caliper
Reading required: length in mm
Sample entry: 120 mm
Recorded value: 16.0 mm
